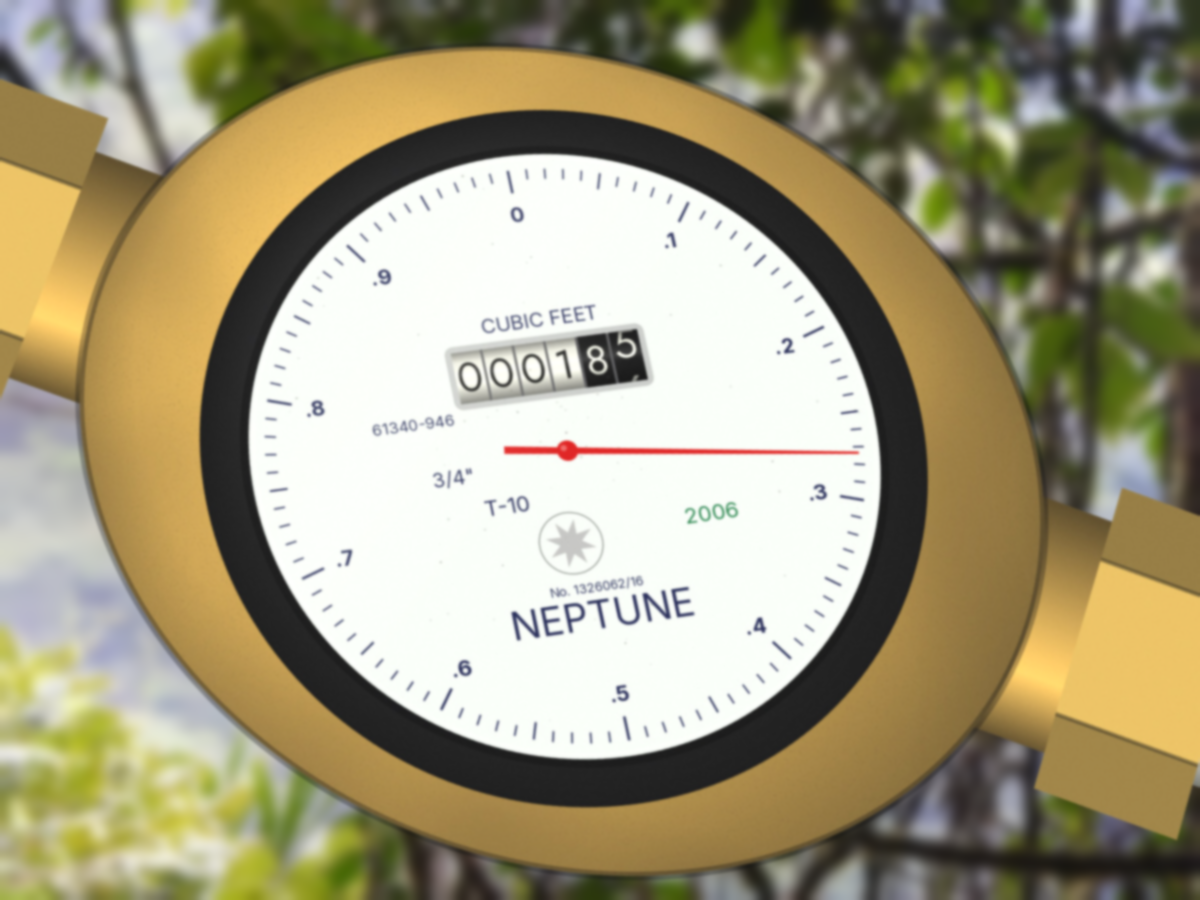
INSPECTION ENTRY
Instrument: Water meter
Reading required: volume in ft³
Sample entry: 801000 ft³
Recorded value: 185.27 ft³
